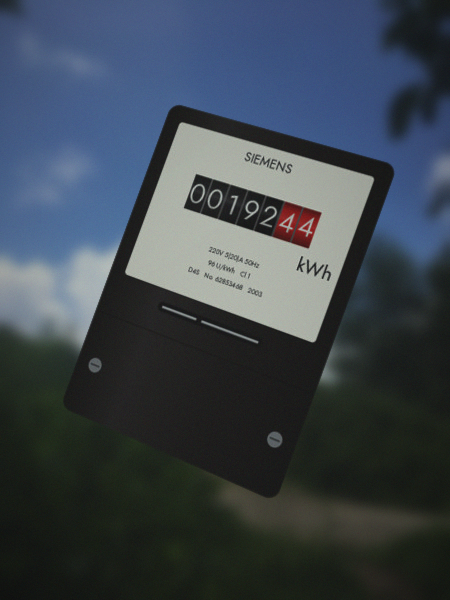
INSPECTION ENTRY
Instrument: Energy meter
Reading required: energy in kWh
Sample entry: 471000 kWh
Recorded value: 192.44 kWh
